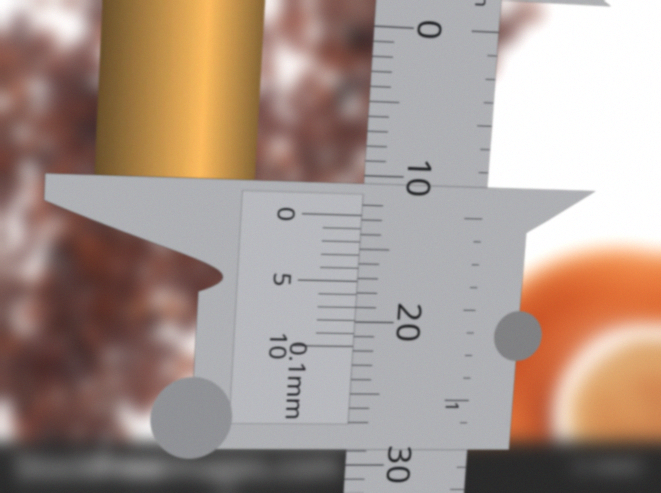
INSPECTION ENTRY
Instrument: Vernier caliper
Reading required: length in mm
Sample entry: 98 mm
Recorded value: 12.7 mm
